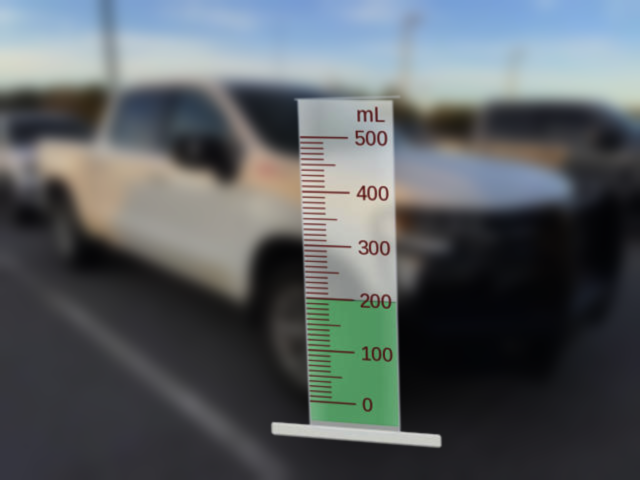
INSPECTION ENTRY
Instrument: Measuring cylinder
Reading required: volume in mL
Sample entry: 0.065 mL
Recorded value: 200 mL
